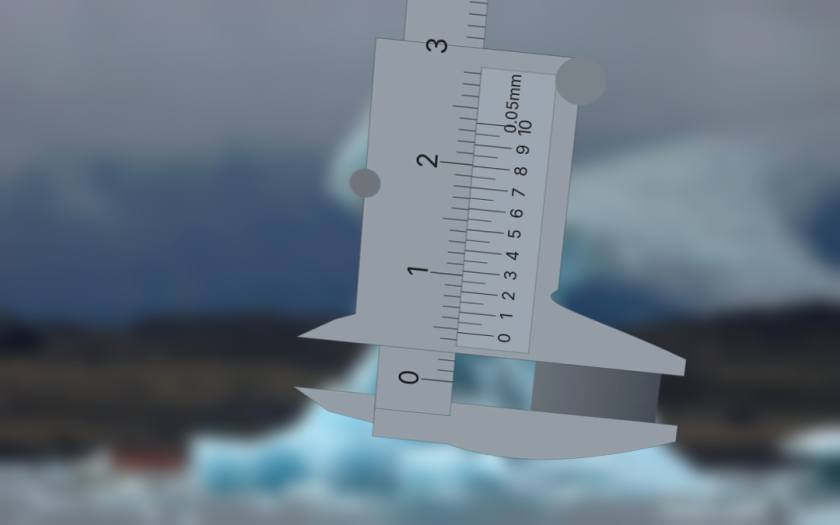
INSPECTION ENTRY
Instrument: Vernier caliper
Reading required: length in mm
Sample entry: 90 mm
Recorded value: 4.7 mm
